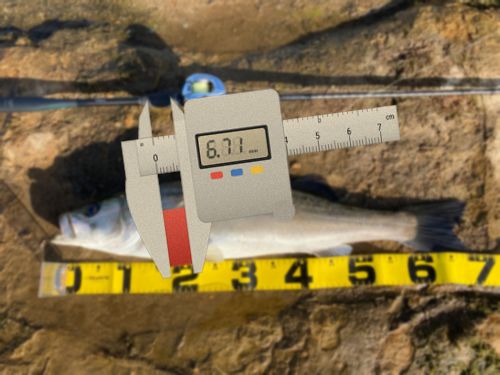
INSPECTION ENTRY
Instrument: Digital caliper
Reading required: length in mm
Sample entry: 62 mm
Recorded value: 6.71 mm
